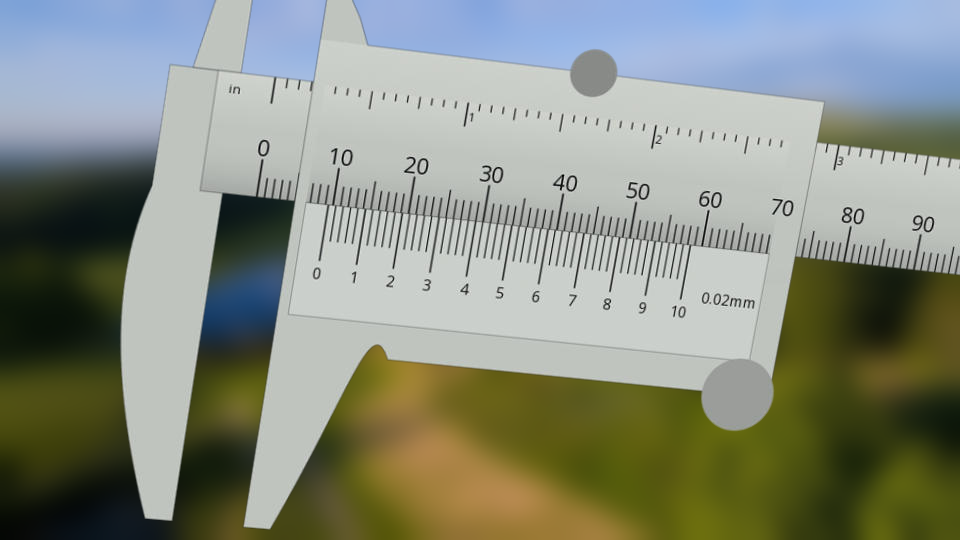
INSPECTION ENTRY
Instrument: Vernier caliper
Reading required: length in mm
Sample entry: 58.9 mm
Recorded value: 9.4 mm
